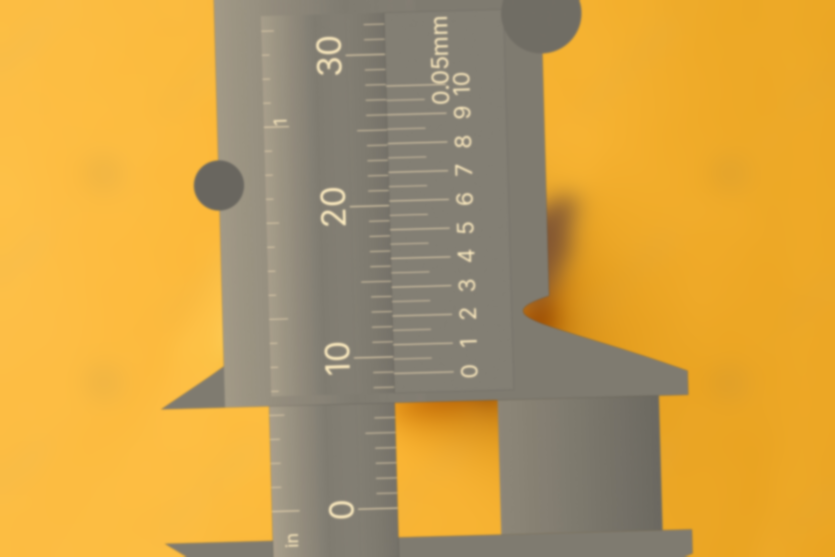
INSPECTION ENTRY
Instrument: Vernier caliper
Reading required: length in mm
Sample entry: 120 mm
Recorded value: 8.9 mm
